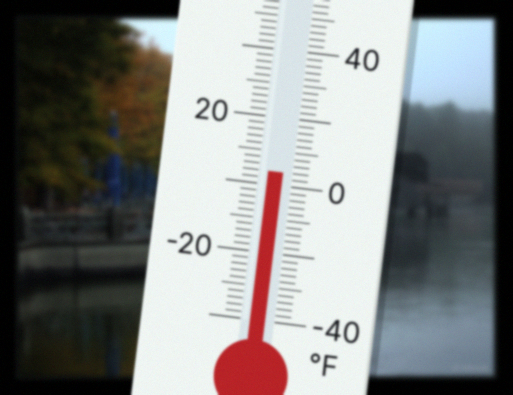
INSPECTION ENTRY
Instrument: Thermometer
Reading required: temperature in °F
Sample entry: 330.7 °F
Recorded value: 4 °F
